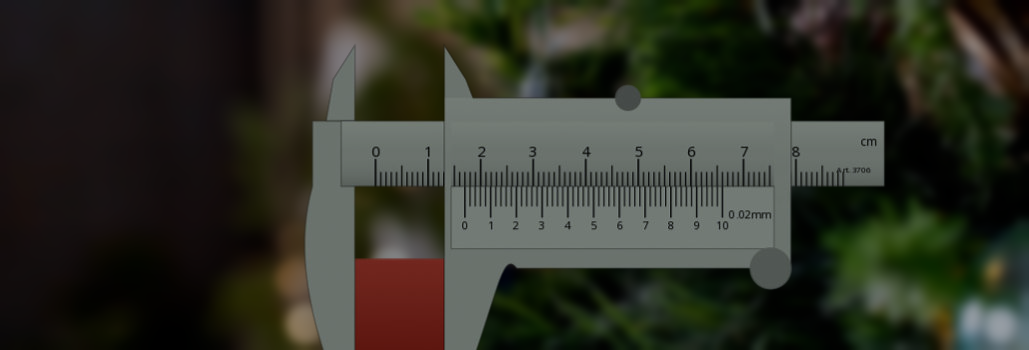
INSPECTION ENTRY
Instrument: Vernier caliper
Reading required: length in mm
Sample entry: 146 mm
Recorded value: 17.0 mm
